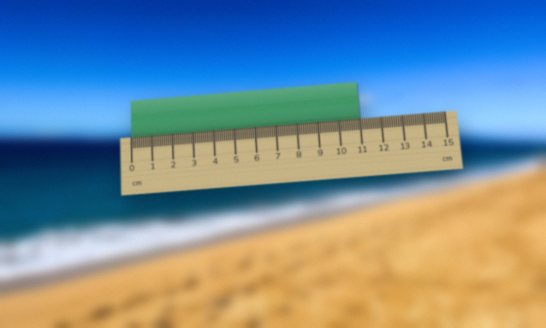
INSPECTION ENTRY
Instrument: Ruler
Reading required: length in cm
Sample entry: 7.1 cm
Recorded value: 11 cm
